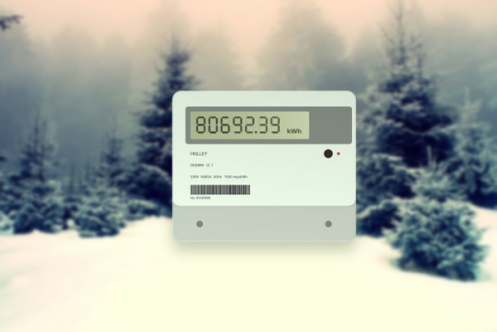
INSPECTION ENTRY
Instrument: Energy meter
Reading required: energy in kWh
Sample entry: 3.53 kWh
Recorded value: 80692.39 kWh
